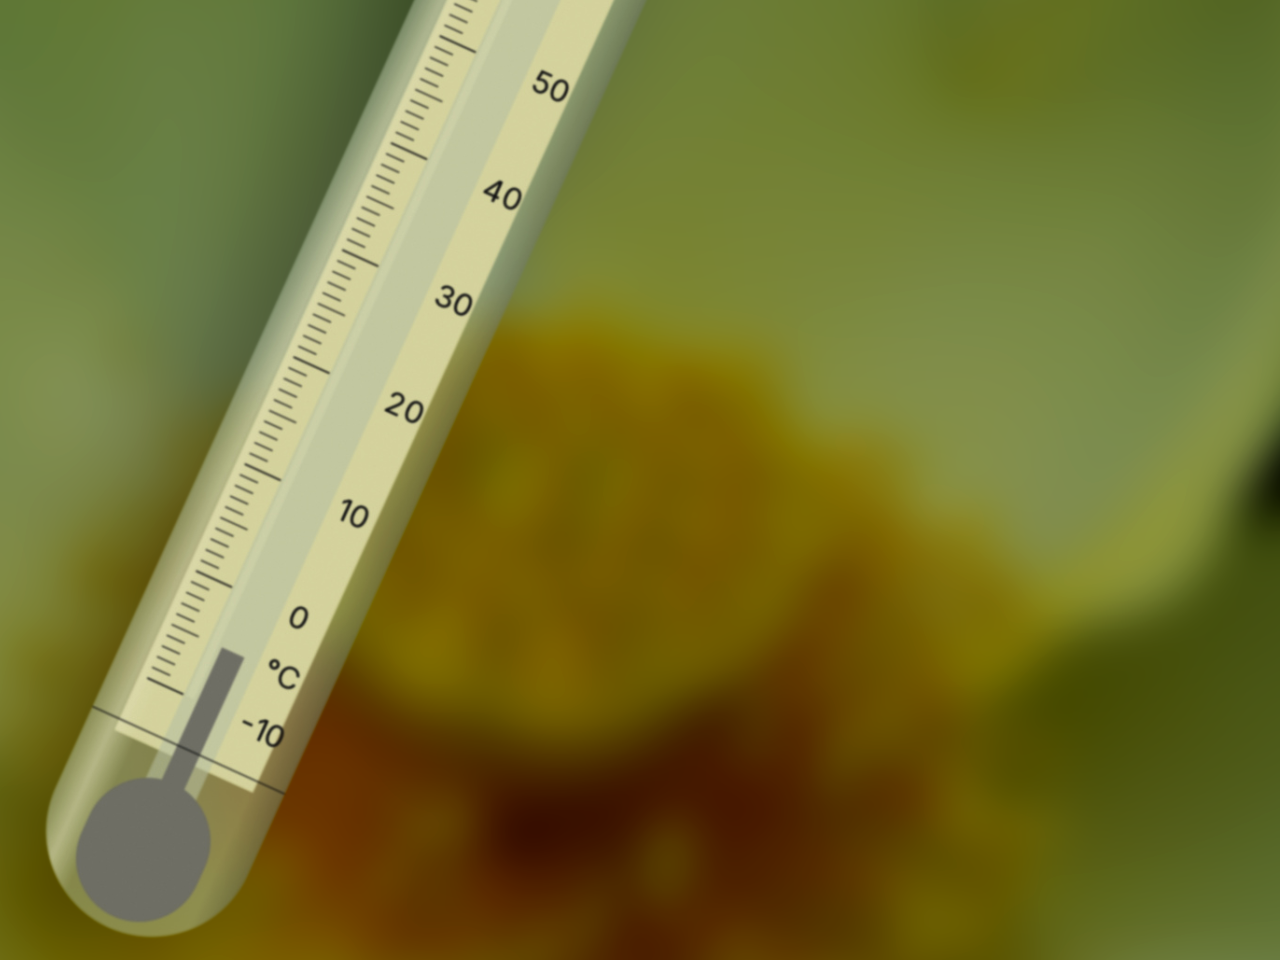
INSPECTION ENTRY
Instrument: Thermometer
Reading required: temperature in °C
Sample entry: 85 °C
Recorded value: -5 °C
